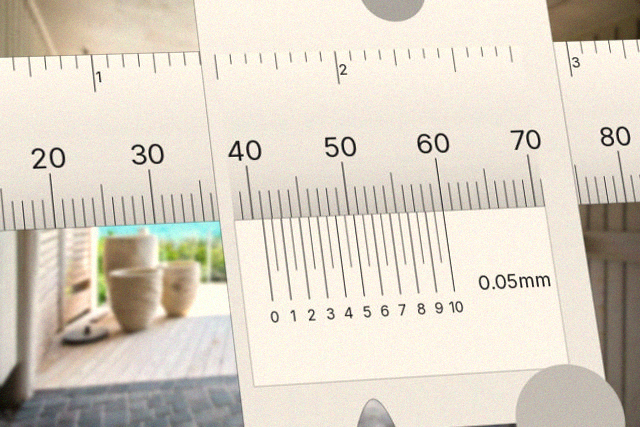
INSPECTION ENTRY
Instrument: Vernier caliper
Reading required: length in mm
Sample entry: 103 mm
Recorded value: 41.0 mm
